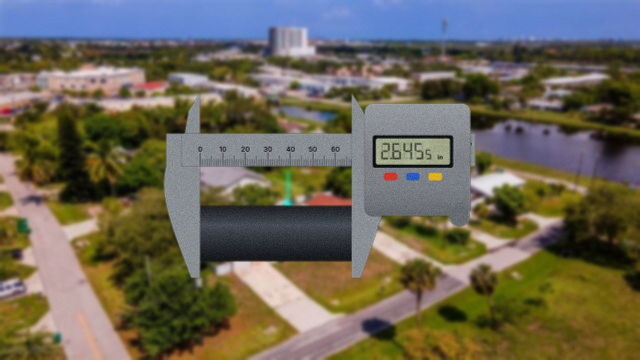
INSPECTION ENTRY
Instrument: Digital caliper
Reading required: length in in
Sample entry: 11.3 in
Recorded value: 2.6455 in
